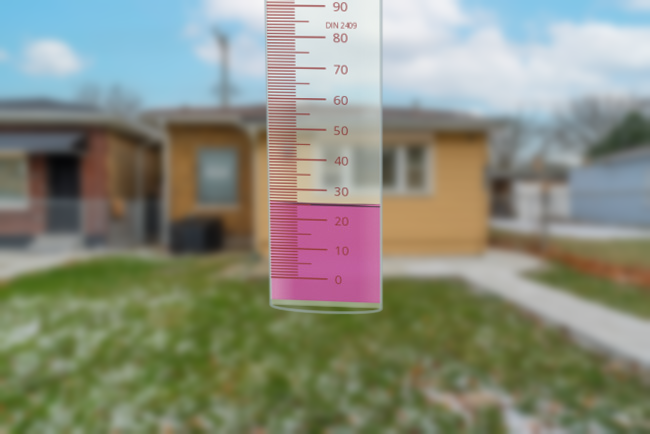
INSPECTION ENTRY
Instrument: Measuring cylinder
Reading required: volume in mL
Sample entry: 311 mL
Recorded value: 25 mL
